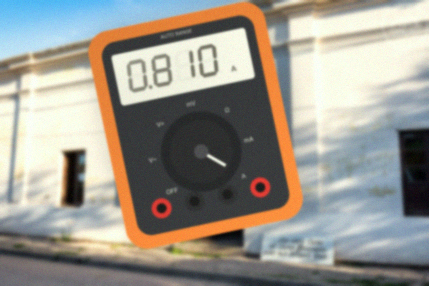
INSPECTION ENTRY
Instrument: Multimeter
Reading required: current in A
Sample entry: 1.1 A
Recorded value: 0.810 A
